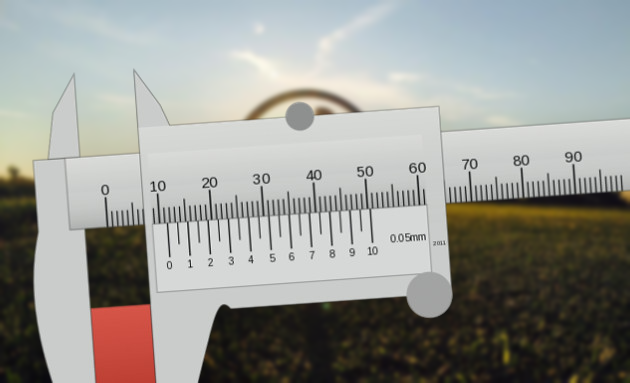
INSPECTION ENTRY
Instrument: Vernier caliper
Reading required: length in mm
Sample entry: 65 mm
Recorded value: 11.5 mm
